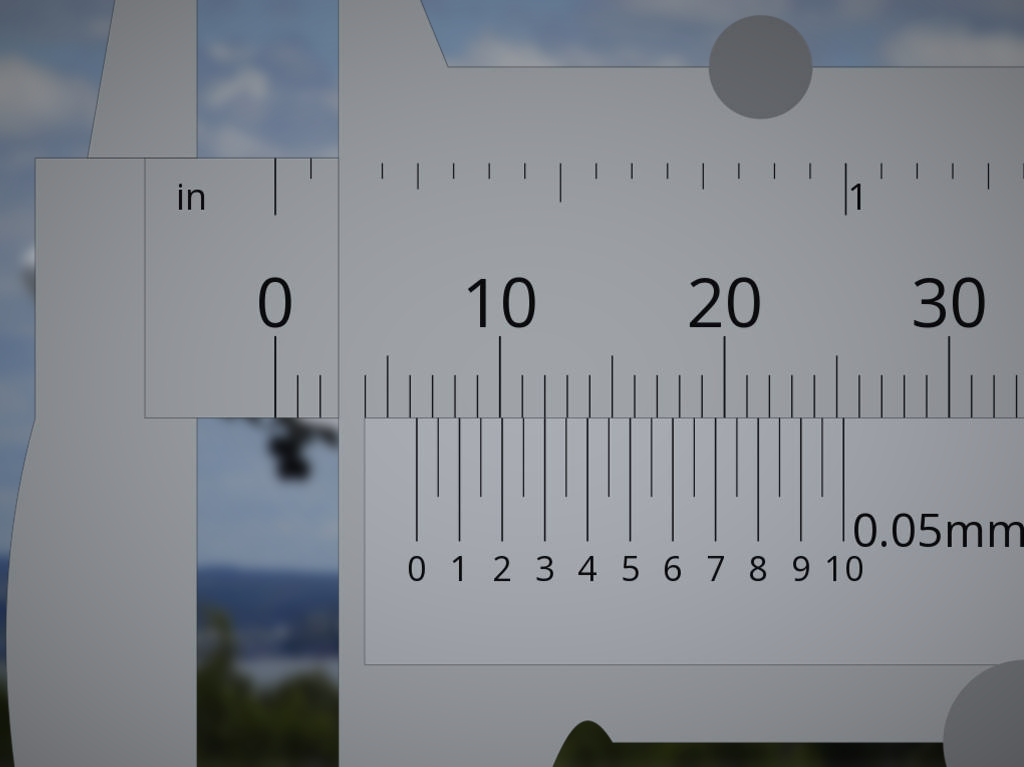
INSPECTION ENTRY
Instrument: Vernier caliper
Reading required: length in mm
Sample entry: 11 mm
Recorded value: 6.3 mm
